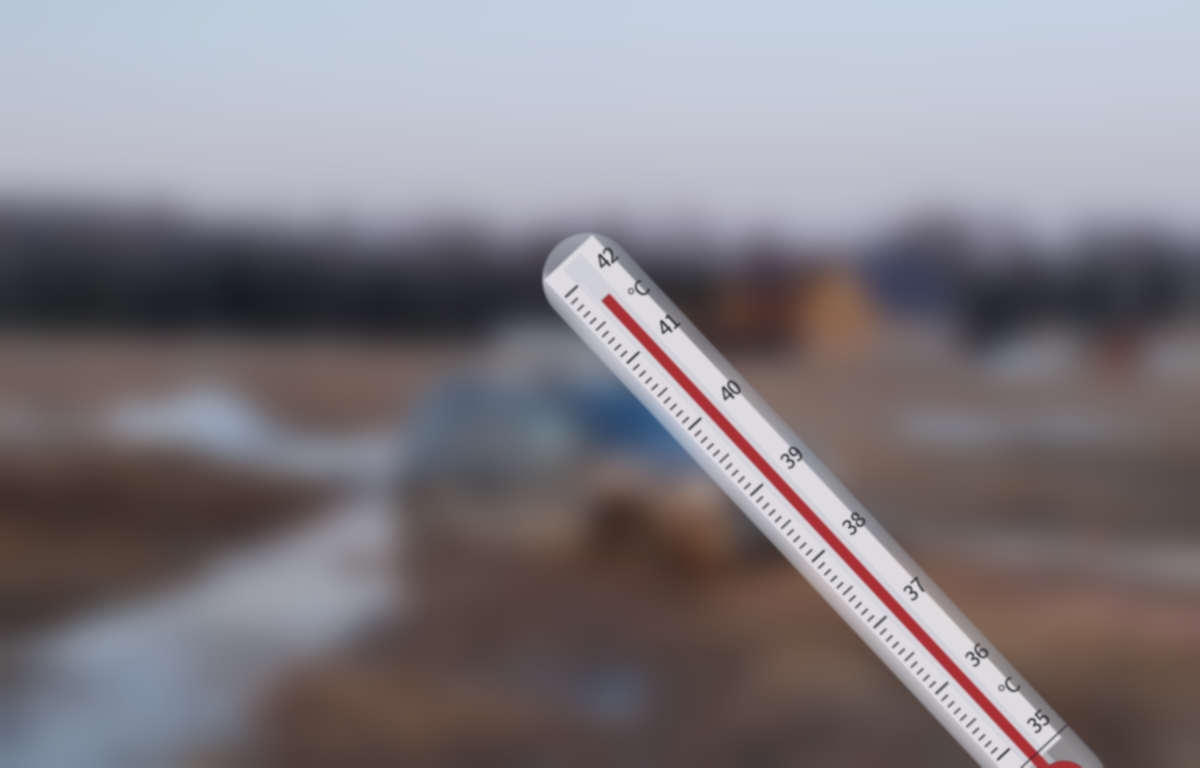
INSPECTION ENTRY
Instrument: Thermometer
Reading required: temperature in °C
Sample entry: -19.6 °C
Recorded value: 41.7 °C
